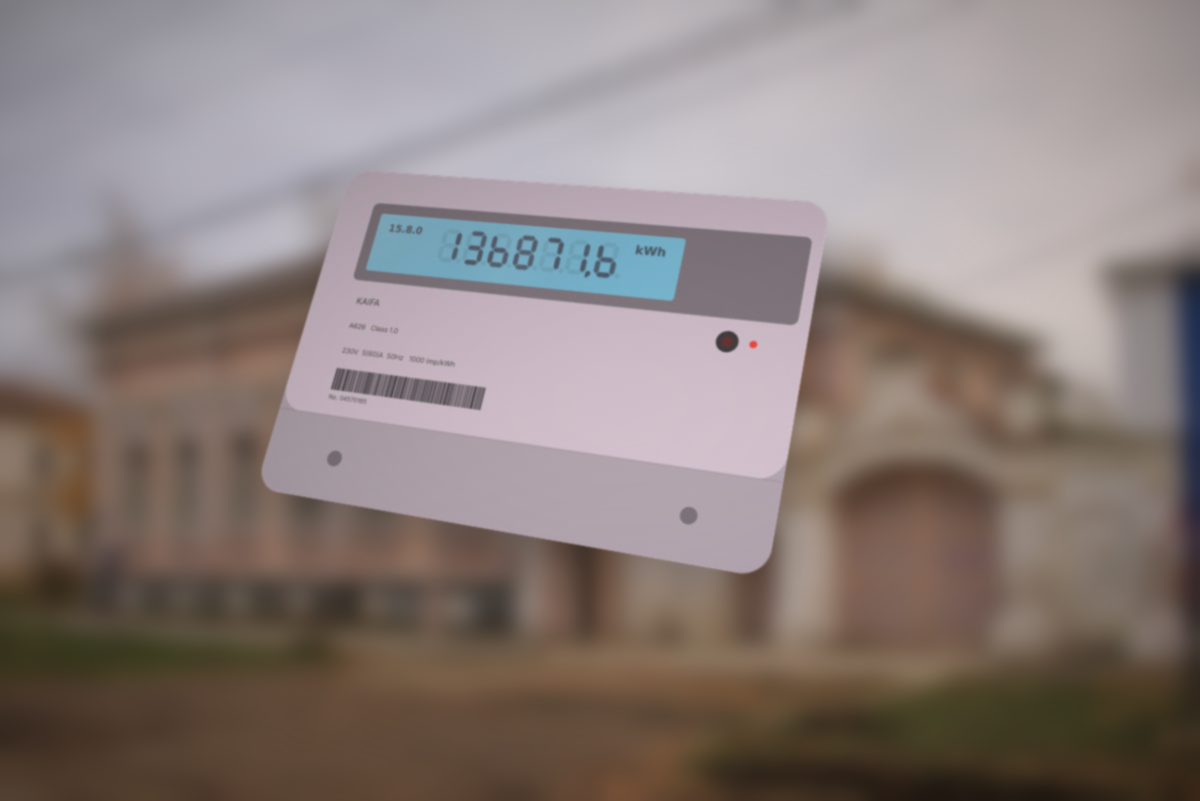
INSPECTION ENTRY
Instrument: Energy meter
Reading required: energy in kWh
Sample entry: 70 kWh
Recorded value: 136871.6 kWh
